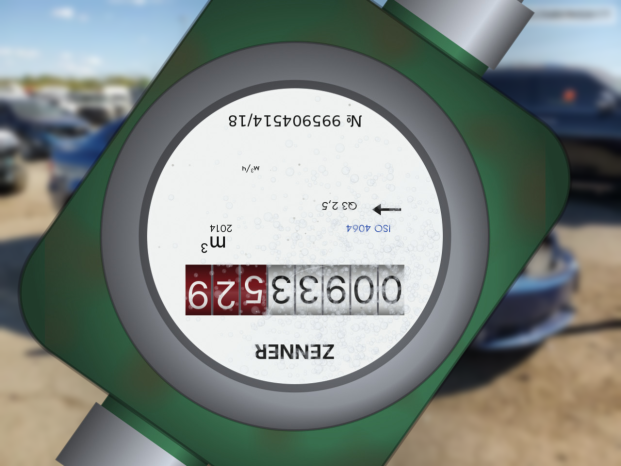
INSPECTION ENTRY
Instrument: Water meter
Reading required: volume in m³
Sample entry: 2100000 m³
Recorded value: 933.529 m³
